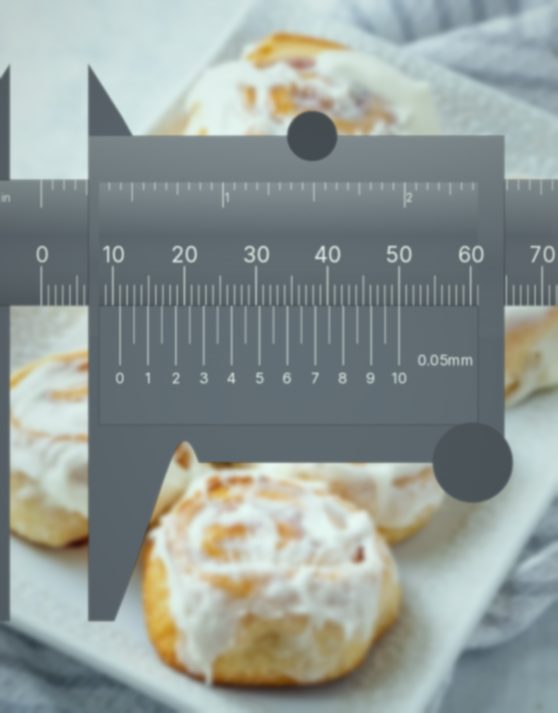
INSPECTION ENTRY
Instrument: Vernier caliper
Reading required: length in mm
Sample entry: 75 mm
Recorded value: 11.0 mm
